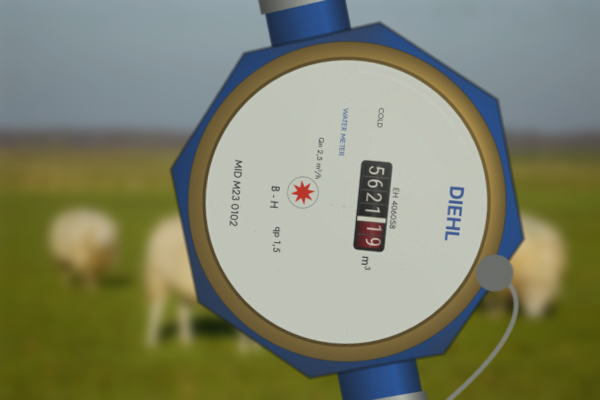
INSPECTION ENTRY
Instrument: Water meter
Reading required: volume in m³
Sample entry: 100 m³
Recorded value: 5621.19 m³
